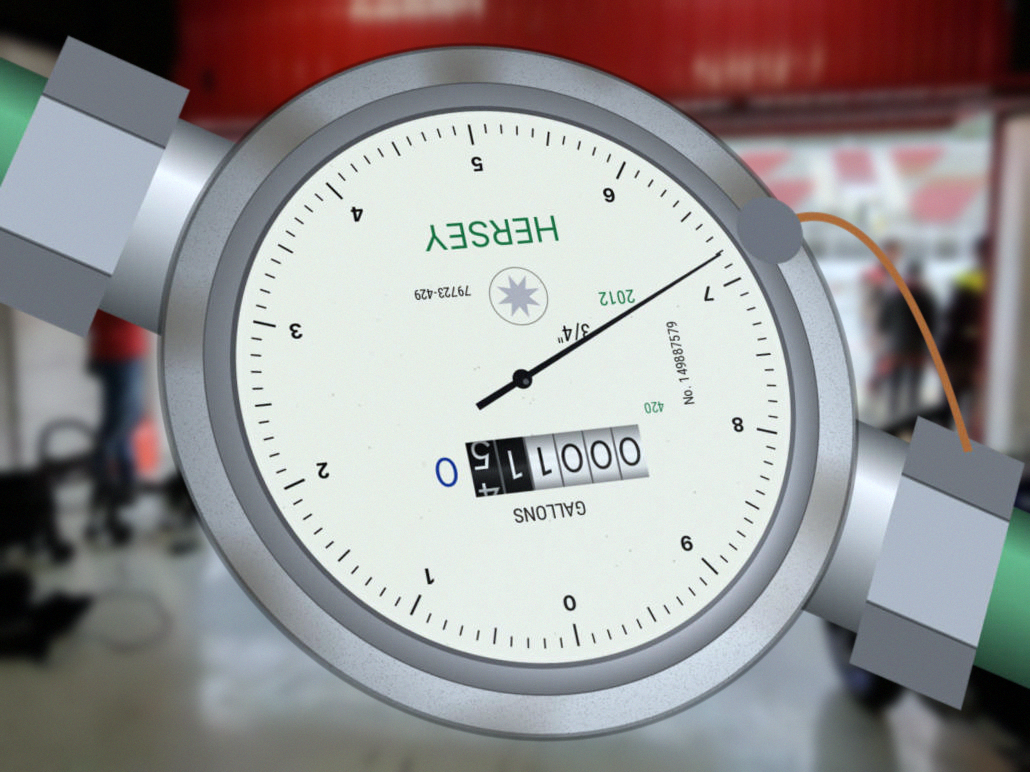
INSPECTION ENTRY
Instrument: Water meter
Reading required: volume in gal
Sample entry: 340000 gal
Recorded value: 1146.8 gal
